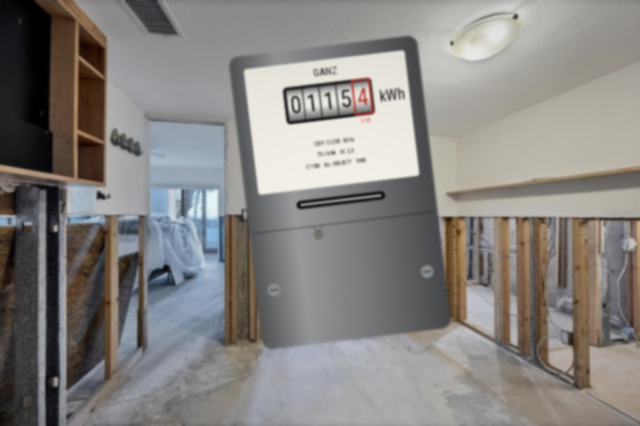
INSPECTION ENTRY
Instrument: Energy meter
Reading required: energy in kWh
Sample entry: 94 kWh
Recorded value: 115.4 kWh
